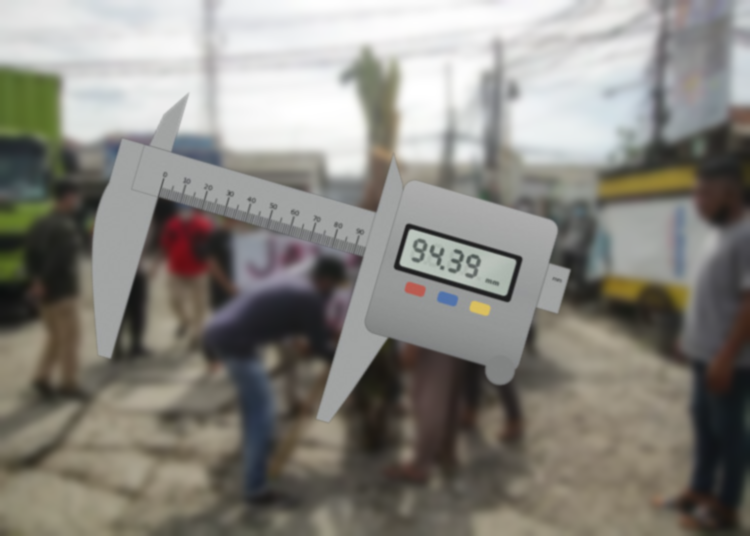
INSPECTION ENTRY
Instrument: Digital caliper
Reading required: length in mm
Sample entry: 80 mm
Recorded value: 94.39 mm
